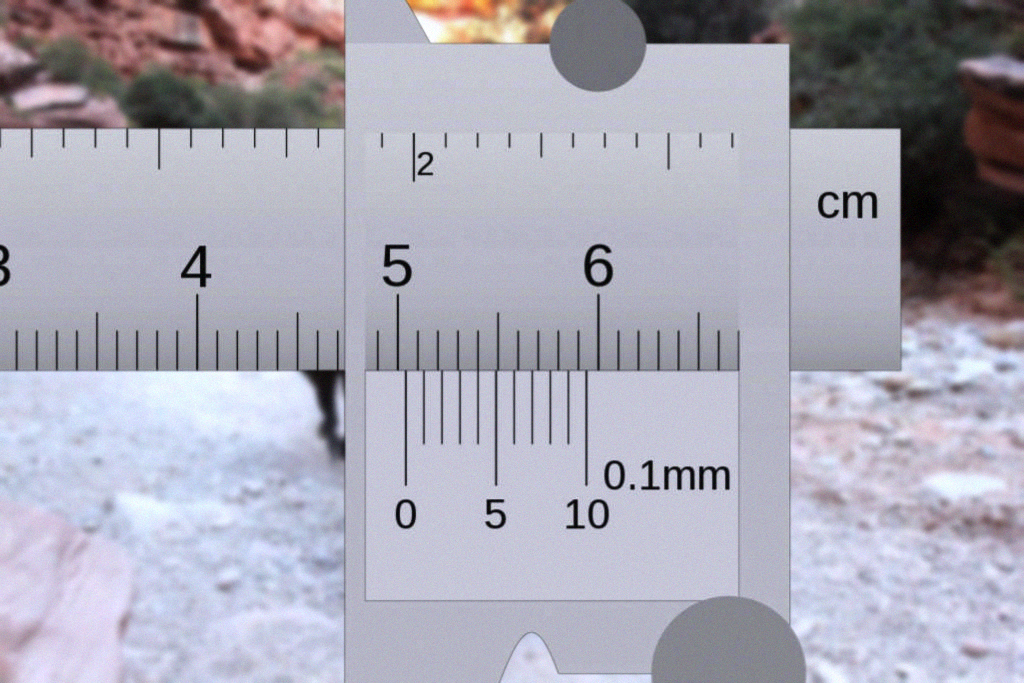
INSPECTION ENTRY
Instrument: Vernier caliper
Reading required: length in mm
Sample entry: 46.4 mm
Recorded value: 50.4 mm
